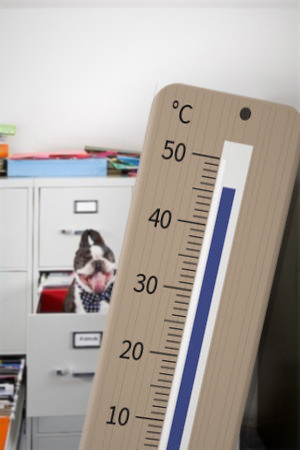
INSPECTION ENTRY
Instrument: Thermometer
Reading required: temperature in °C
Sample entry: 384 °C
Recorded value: 46 °C
